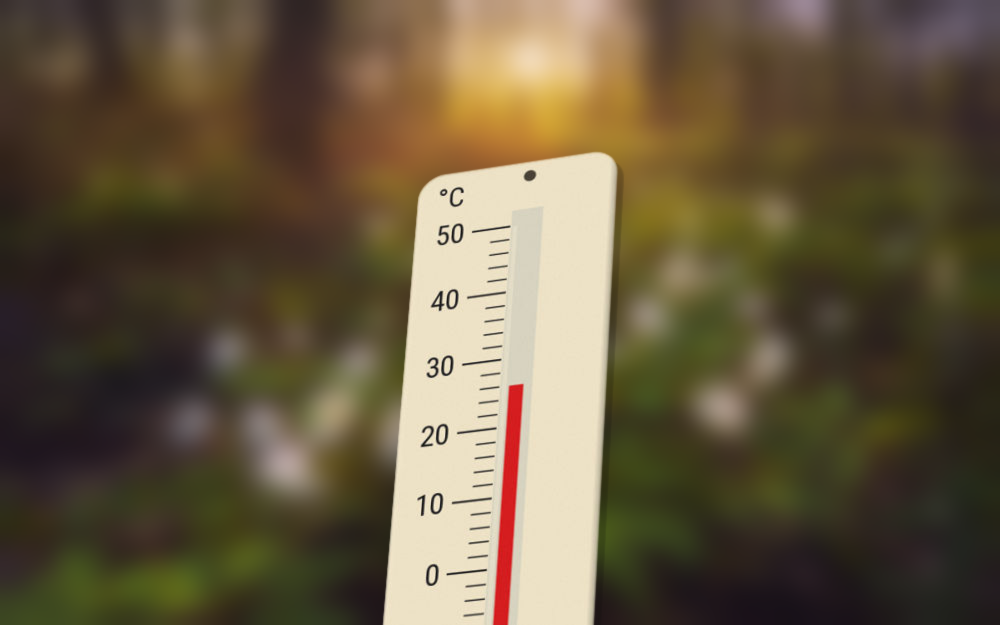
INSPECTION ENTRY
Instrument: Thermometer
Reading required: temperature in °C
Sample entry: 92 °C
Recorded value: 26 °C
